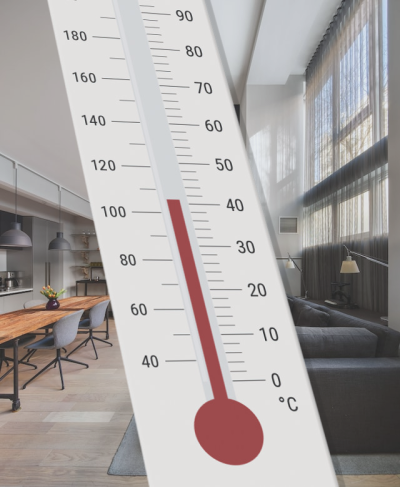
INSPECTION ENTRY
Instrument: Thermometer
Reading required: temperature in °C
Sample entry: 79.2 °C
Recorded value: 41 °C
